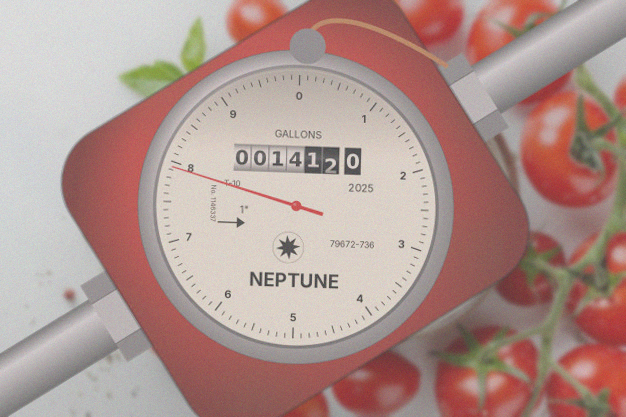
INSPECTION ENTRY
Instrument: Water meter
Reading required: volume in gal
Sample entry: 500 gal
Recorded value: 14117.9 gal
